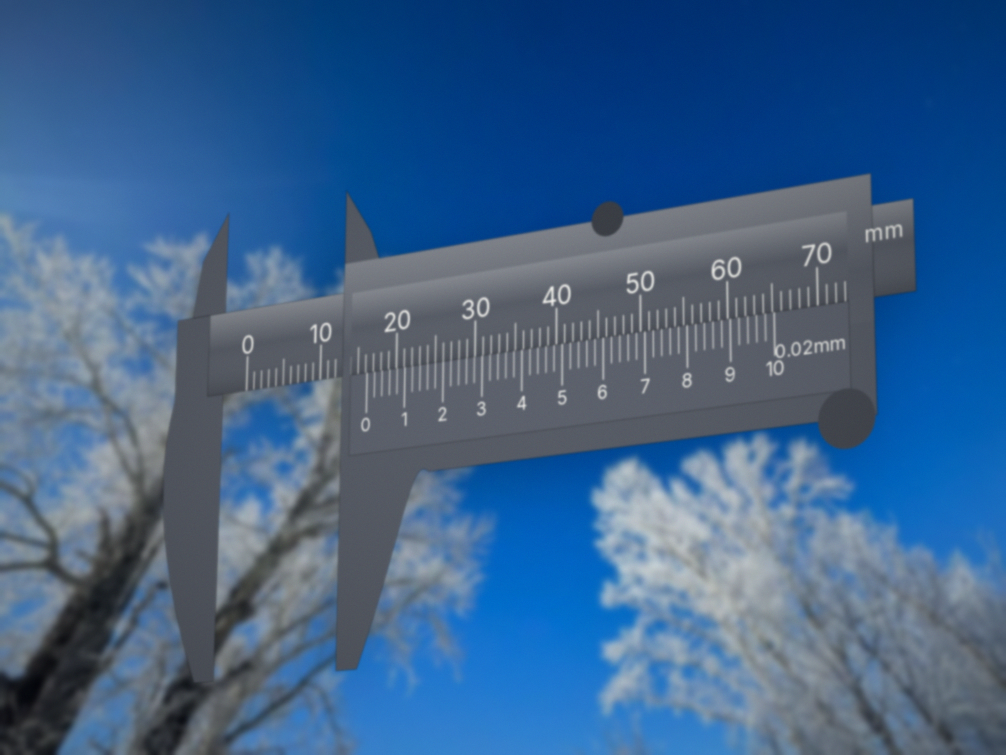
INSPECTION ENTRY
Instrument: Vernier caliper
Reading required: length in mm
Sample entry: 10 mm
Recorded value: 16.2 mm
